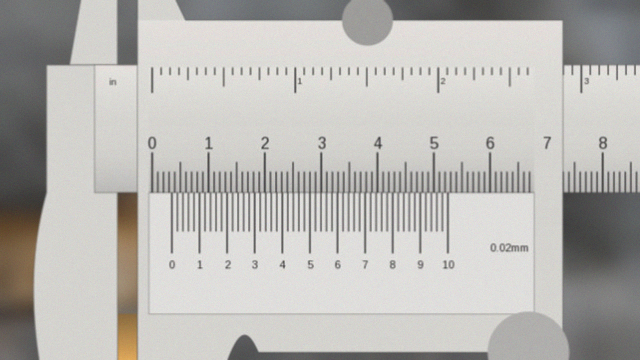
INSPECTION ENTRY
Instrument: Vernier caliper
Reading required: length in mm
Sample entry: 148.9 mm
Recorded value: 3.5 mm
